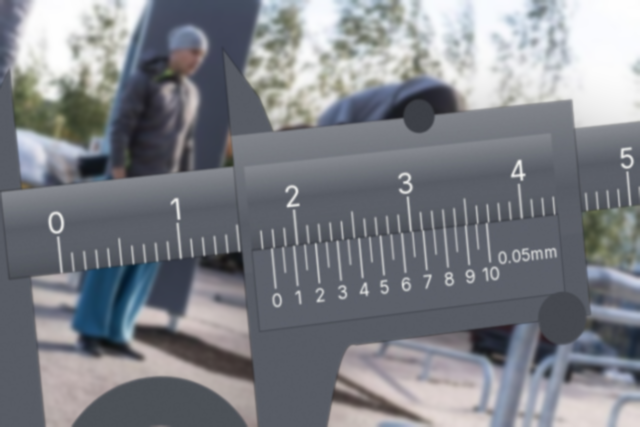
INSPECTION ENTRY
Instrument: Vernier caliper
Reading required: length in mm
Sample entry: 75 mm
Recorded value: 17.8 mm
